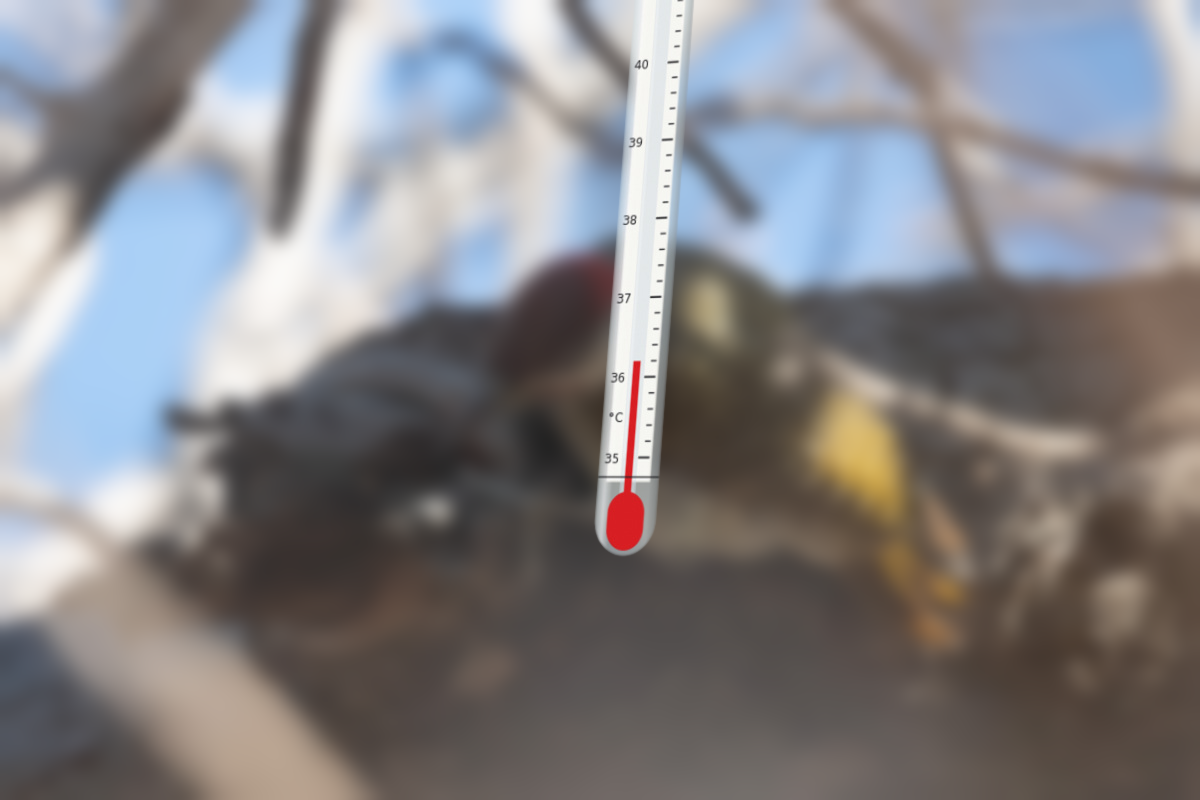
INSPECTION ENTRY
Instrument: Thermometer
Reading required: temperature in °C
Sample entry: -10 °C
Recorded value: 36.2 °C
